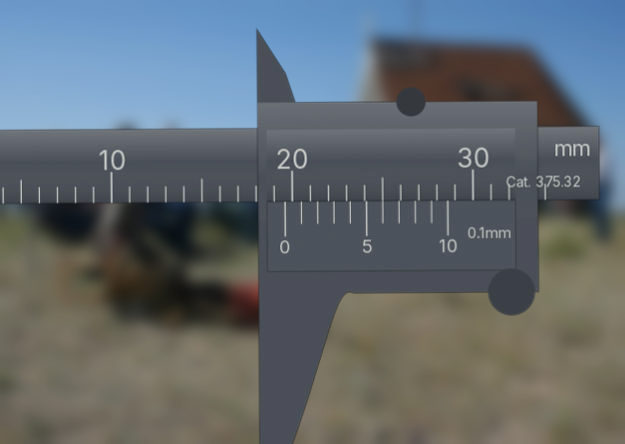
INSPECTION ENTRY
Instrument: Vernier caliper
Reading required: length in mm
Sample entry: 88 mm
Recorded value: 19.6 mm
